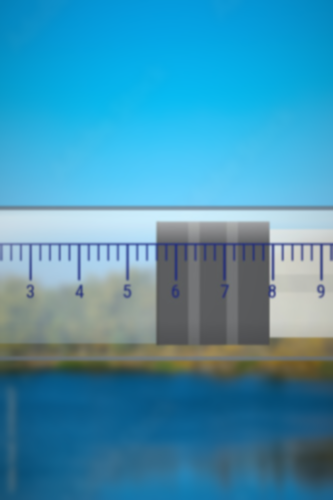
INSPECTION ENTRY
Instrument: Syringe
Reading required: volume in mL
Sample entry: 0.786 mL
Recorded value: 5.6 mL
